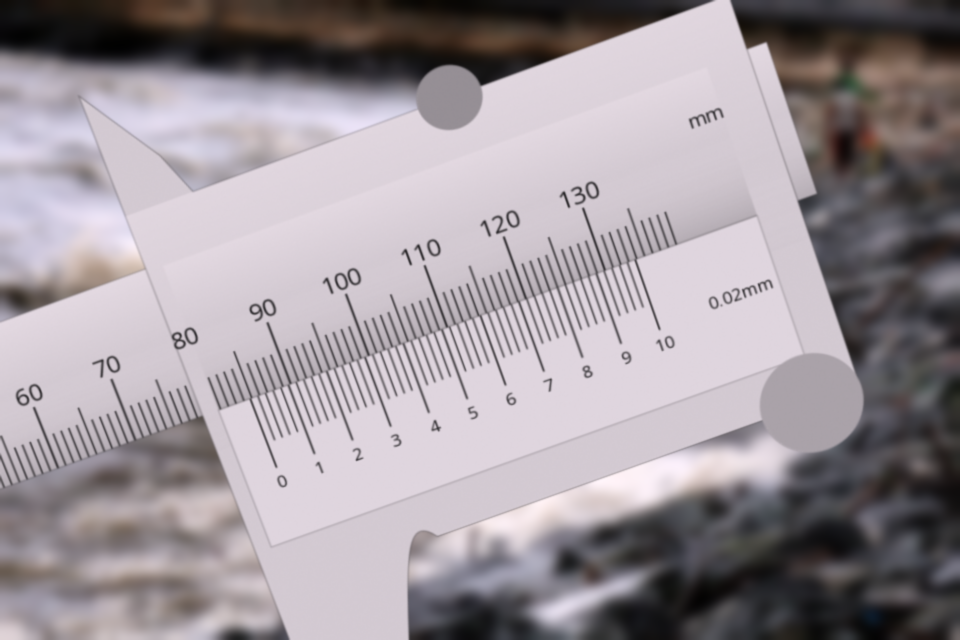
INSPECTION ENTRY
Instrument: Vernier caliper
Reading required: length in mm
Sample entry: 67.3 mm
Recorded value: 84.8 mm
